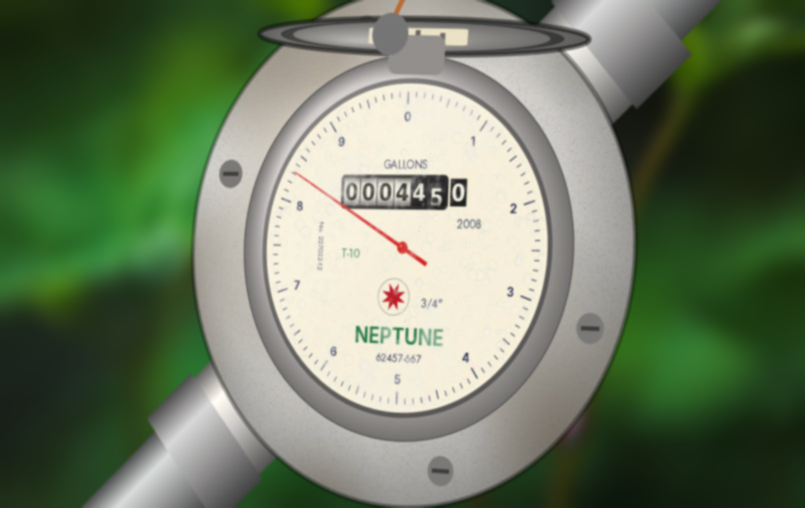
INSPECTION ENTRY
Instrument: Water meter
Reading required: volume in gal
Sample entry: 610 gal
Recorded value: 4448.3 gal
